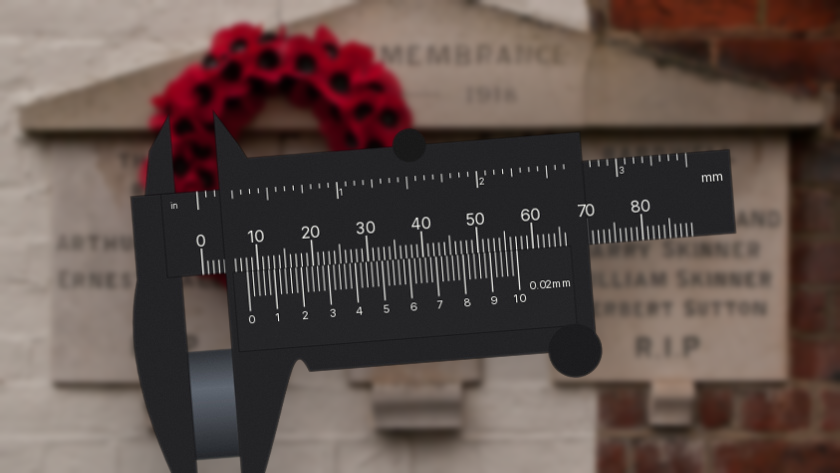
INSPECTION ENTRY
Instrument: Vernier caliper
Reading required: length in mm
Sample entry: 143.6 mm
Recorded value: 8.0 mm
